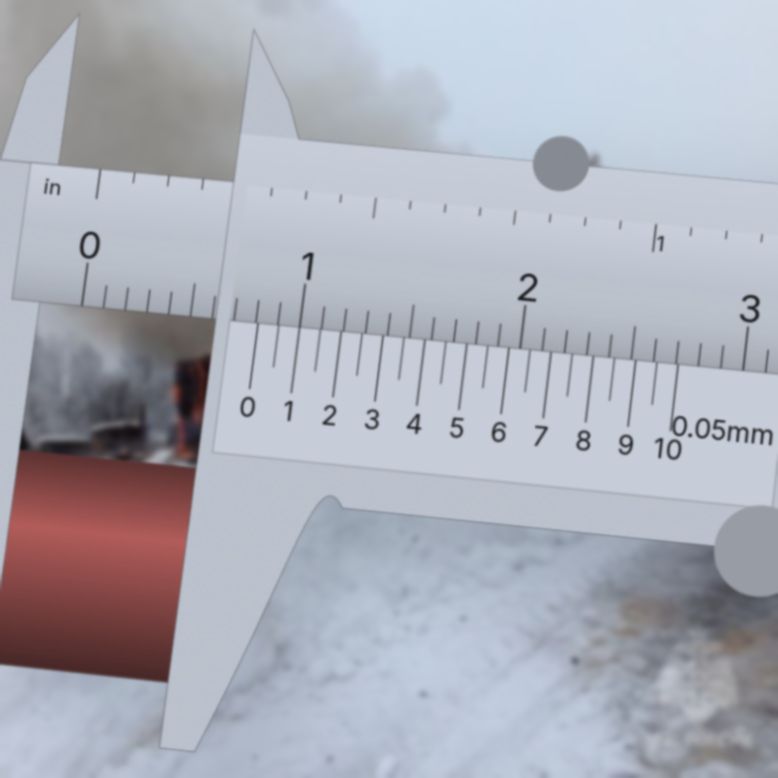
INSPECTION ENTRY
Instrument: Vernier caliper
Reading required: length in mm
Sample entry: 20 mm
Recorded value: 8.1 mm
